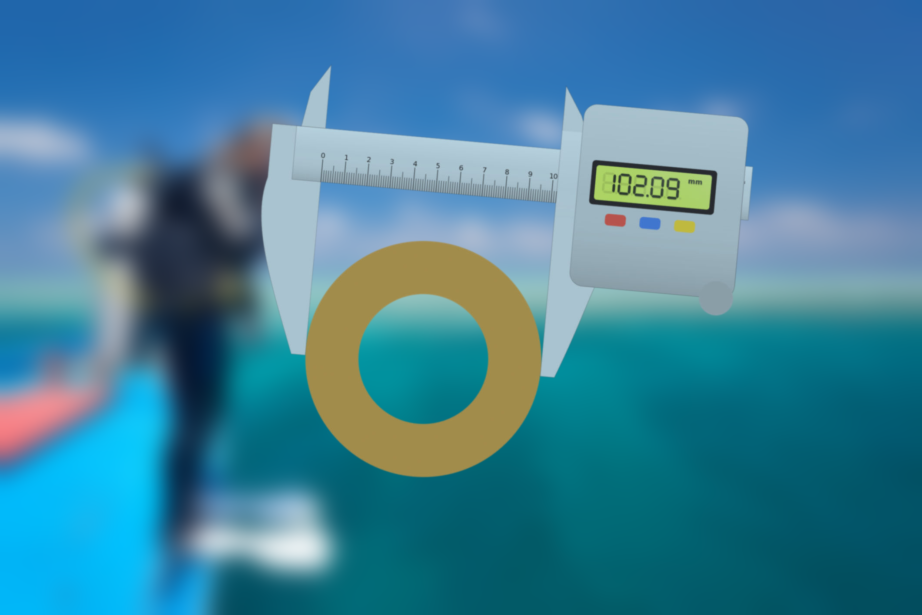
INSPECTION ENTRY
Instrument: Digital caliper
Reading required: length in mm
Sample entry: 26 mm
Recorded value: 102.09 mm
